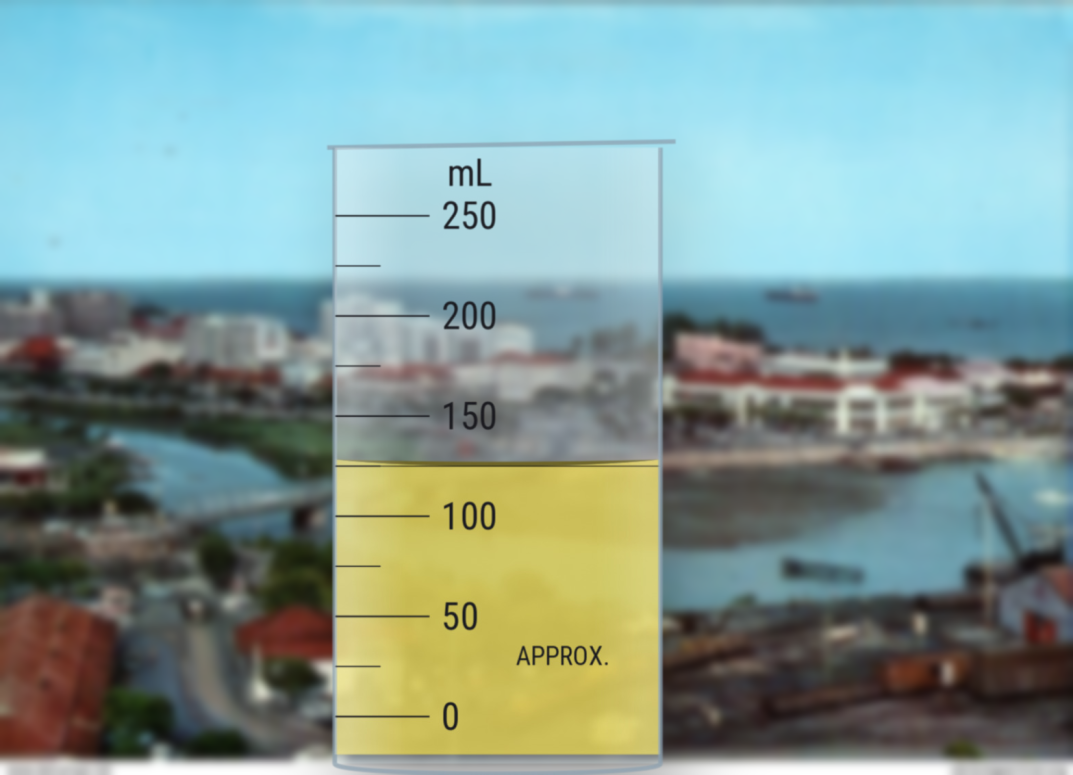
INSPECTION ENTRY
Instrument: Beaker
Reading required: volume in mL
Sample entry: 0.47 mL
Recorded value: 125 mL
